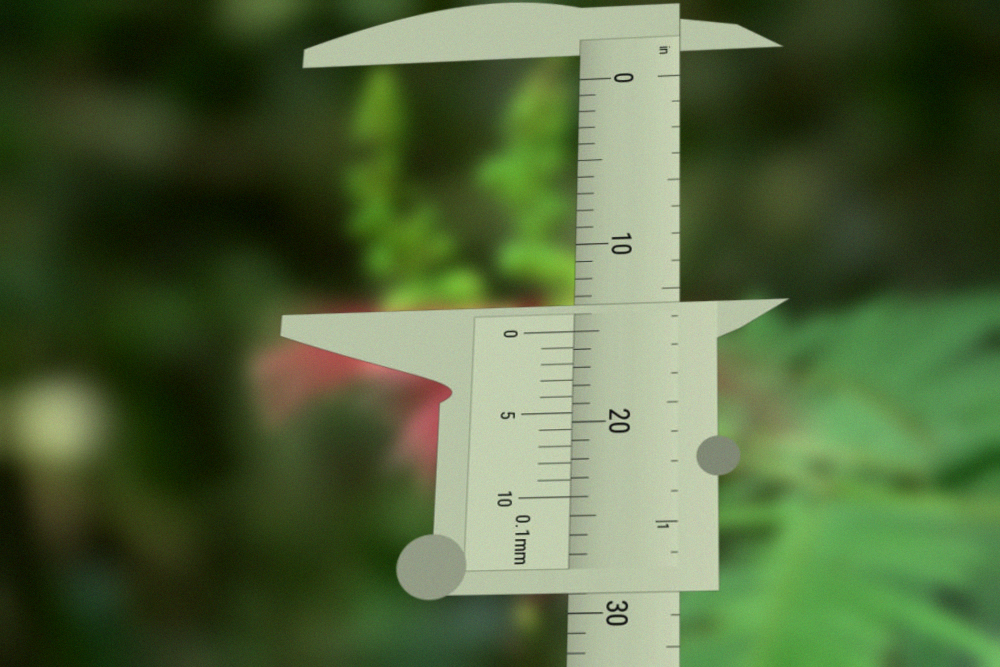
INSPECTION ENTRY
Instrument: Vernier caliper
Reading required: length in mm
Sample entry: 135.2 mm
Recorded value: 15.0 mm
